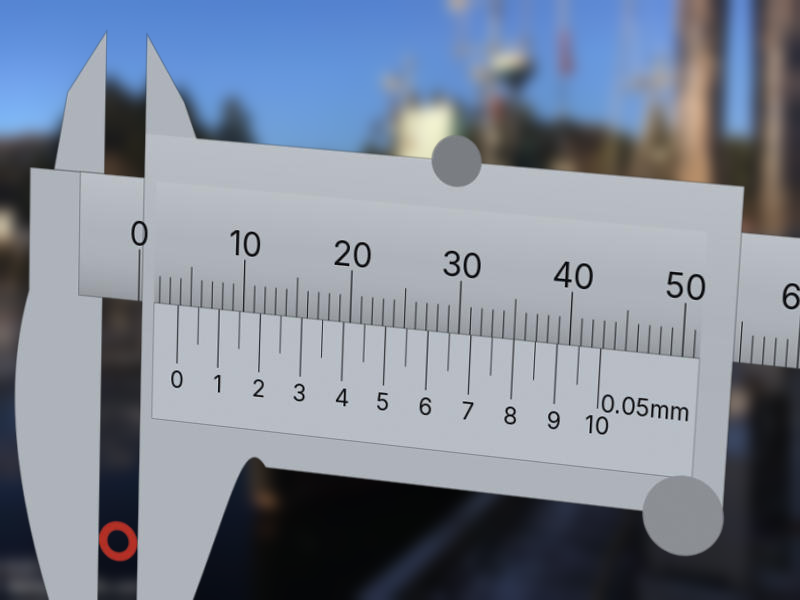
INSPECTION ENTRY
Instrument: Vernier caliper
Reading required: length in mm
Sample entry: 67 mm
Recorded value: 3.8 mm
